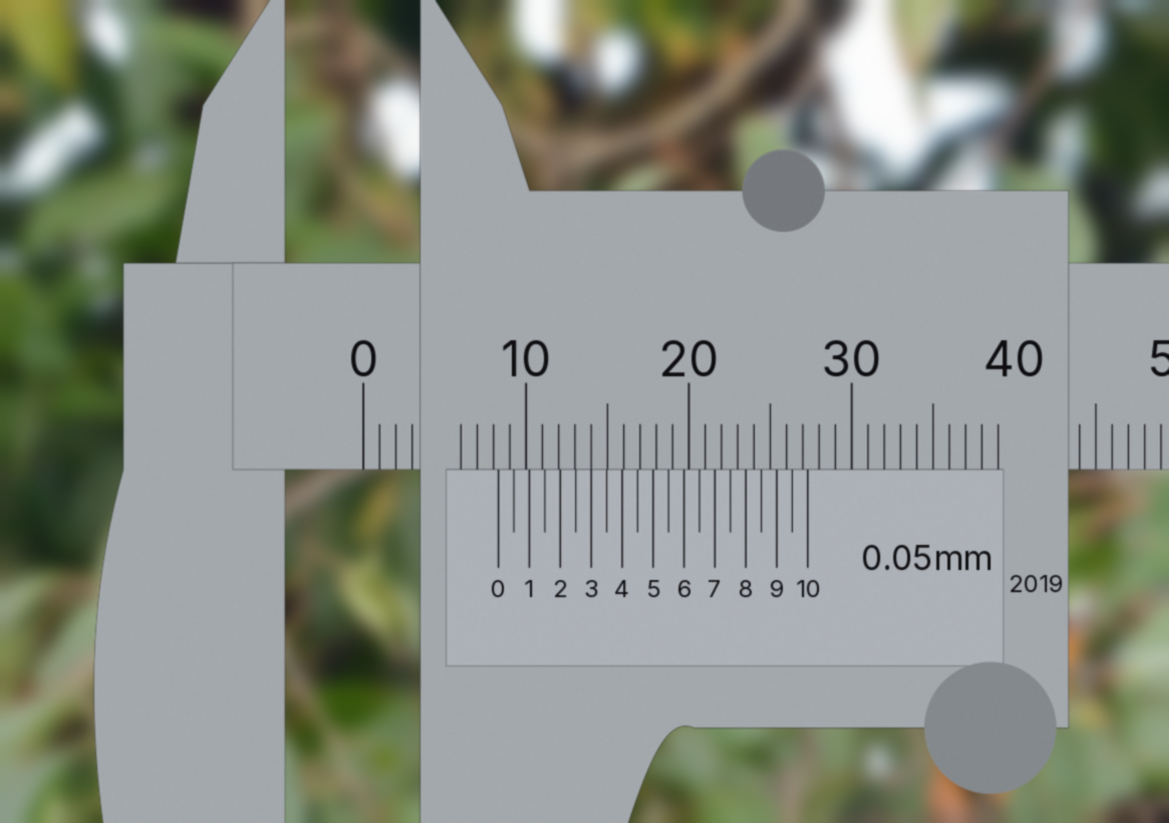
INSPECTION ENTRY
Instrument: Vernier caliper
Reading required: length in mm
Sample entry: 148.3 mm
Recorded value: 8.3 mm
